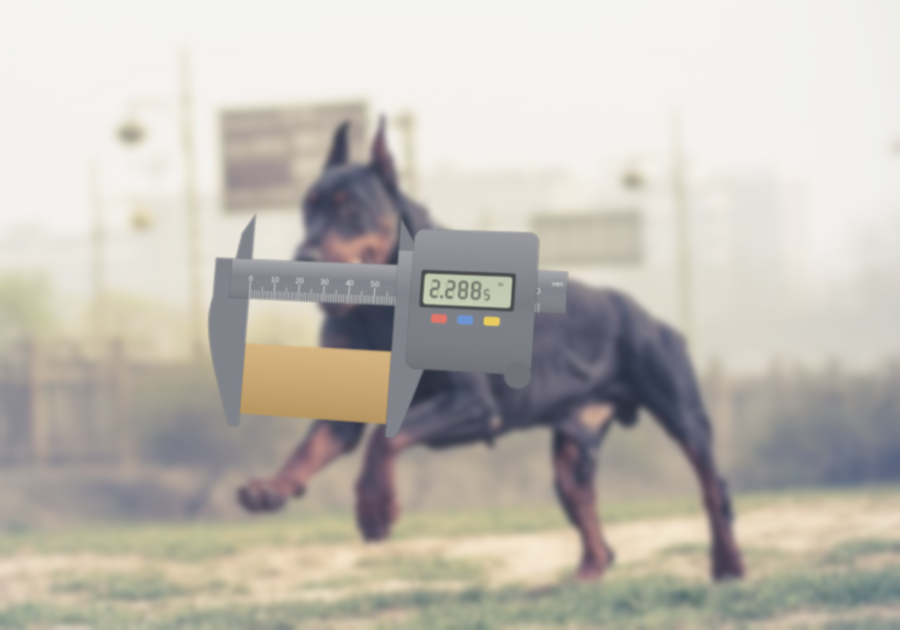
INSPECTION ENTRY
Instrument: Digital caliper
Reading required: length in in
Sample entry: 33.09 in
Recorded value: 2.2885 in
